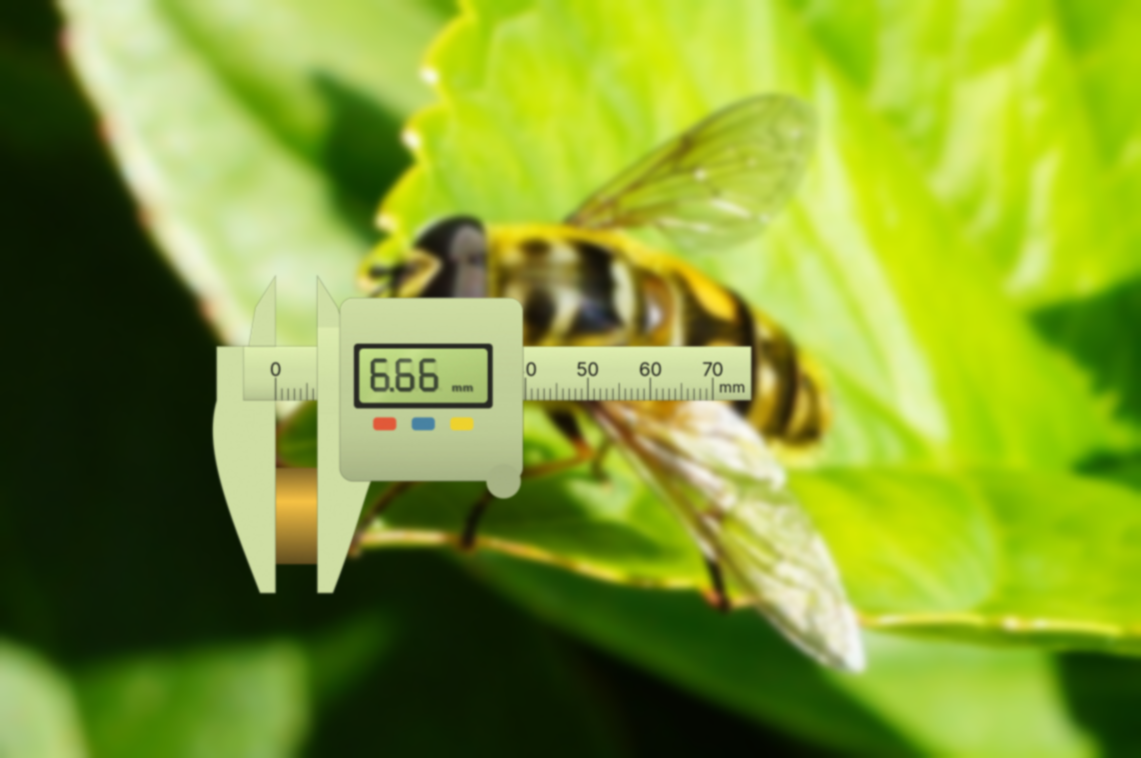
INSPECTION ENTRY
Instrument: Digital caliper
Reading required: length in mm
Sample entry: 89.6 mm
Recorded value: 6.66 mm
